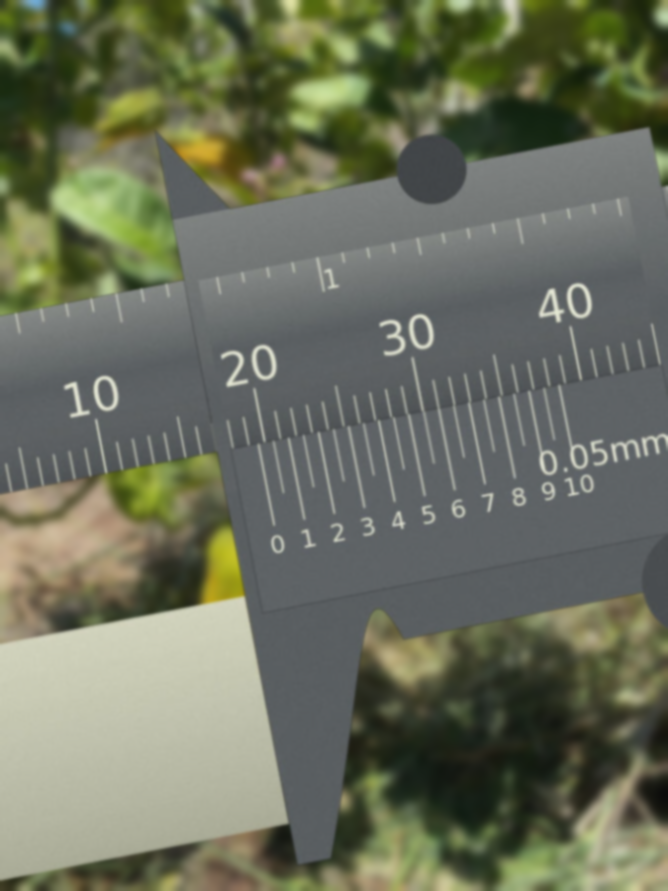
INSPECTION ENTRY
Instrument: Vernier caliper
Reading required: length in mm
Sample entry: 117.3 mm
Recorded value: 19.6 mm
